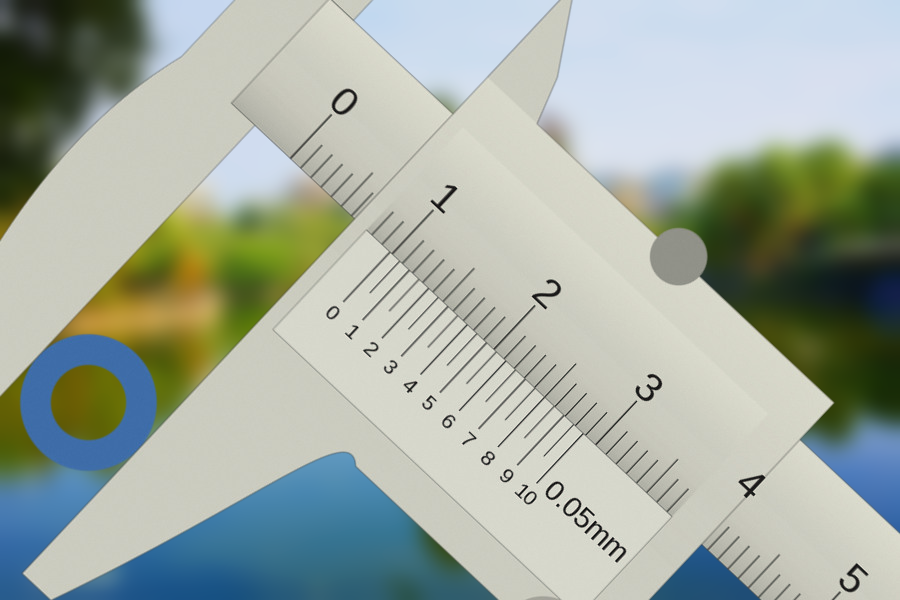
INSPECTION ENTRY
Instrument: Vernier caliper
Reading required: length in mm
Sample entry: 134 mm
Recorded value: 9.8 mm
